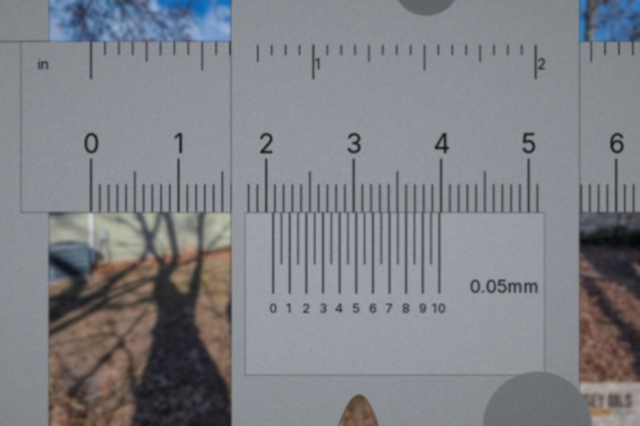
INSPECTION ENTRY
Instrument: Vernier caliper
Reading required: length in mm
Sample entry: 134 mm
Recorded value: 20.8 mm
